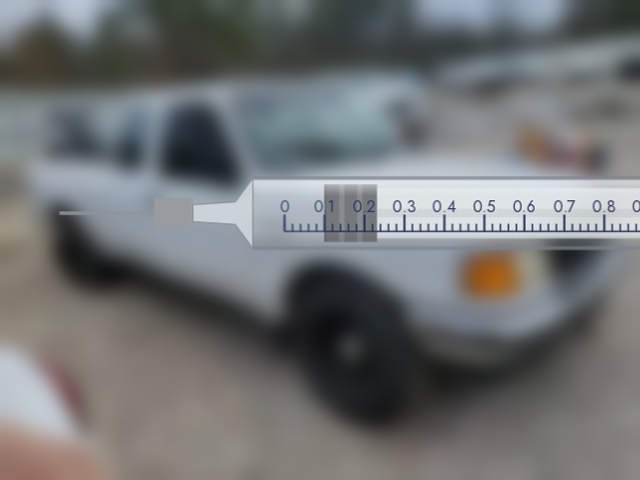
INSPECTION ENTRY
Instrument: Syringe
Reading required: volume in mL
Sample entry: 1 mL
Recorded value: 0.1 mL
